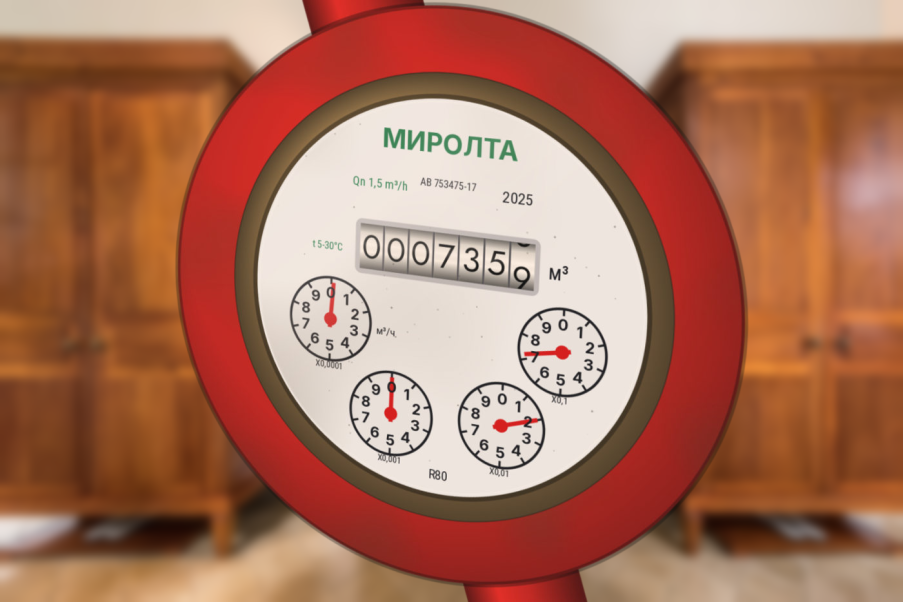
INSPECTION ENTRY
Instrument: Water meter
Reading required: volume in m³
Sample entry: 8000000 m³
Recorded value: 7358.7200 m³
